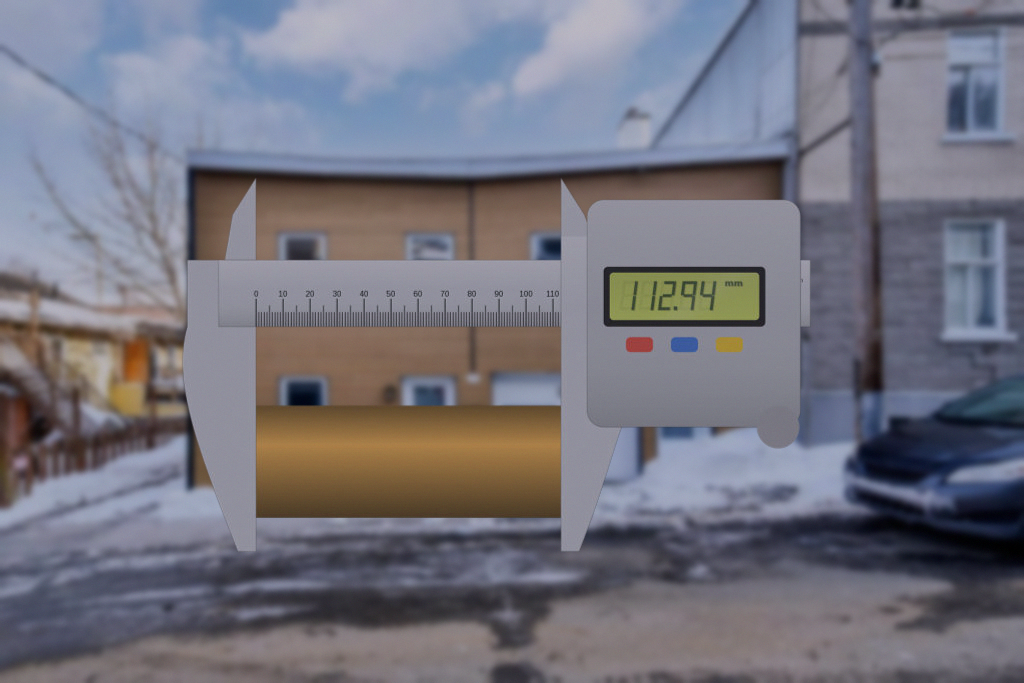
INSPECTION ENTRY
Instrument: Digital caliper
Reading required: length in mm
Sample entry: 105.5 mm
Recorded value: 112.94 mm
